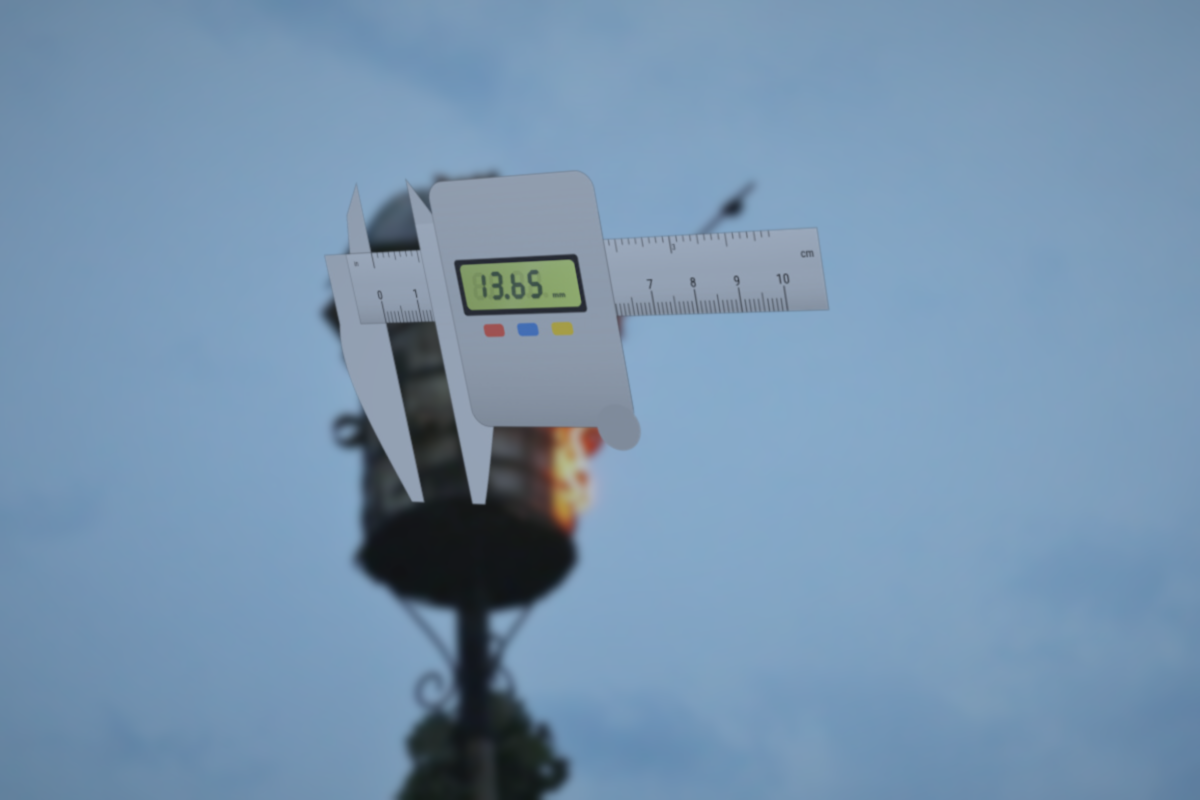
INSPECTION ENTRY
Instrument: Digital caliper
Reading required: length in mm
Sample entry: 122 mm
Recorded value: 13.65 mm
